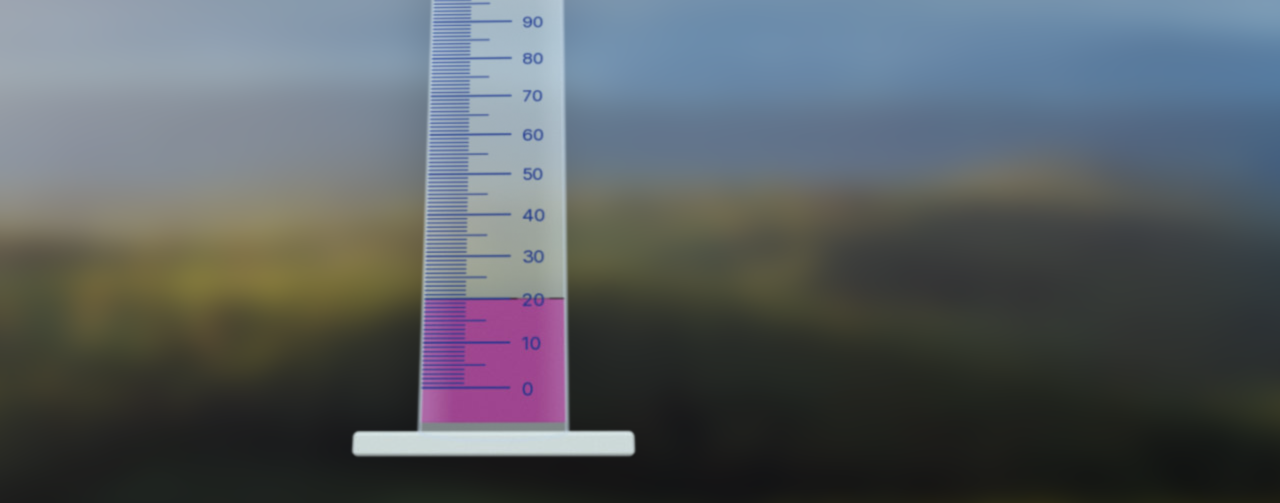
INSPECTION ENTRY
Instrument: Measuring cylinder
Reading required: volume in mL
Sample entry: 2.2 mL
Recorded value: 20 mL
